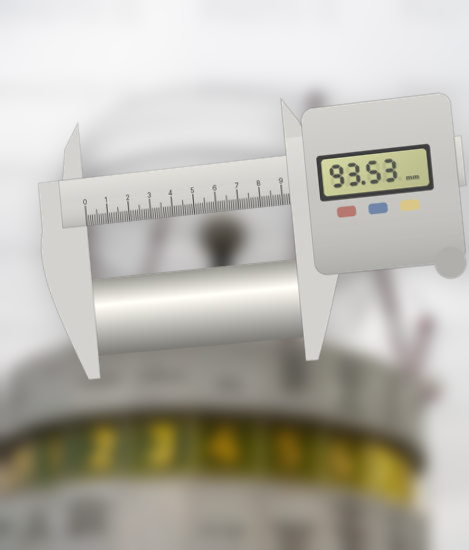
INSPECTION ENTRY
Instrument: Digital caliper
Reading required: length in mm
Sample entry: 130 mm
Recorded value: 93.53 mm
